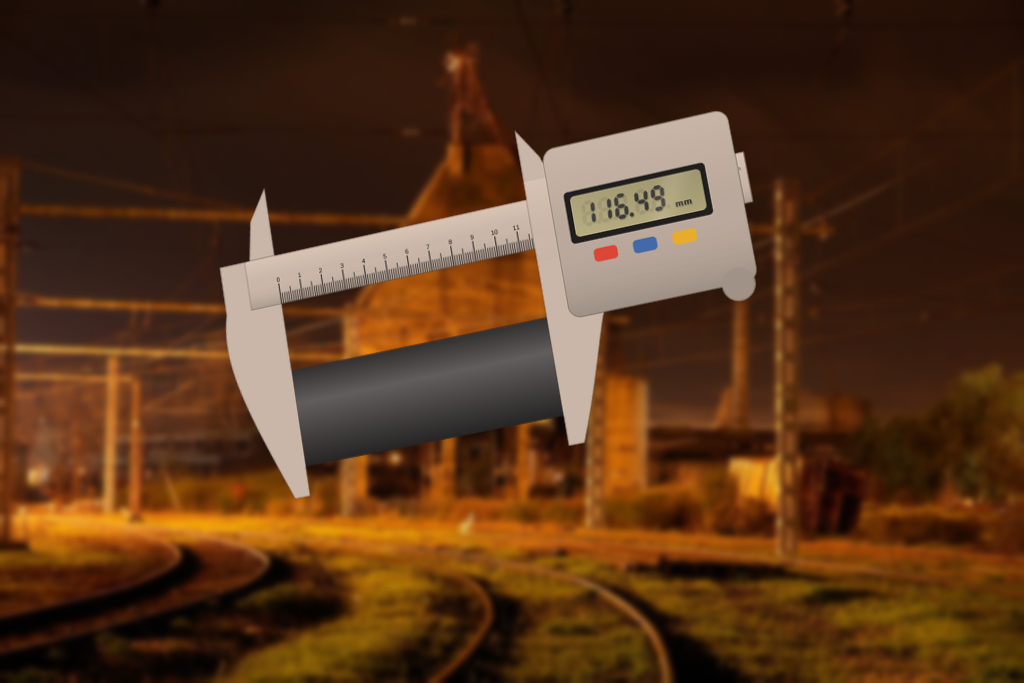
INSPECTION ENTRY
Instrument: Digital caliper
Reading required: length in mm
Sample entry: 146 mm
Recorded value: 116.49 mm
